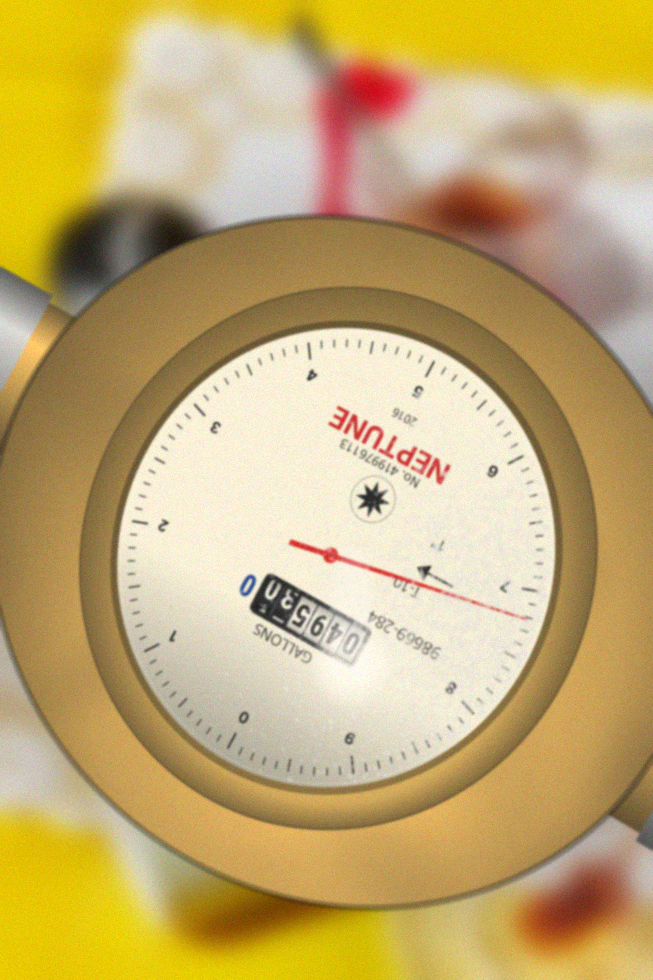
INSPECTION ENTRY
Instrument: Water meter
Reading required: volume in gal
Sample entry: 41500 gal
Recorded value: 495297.2 gal
